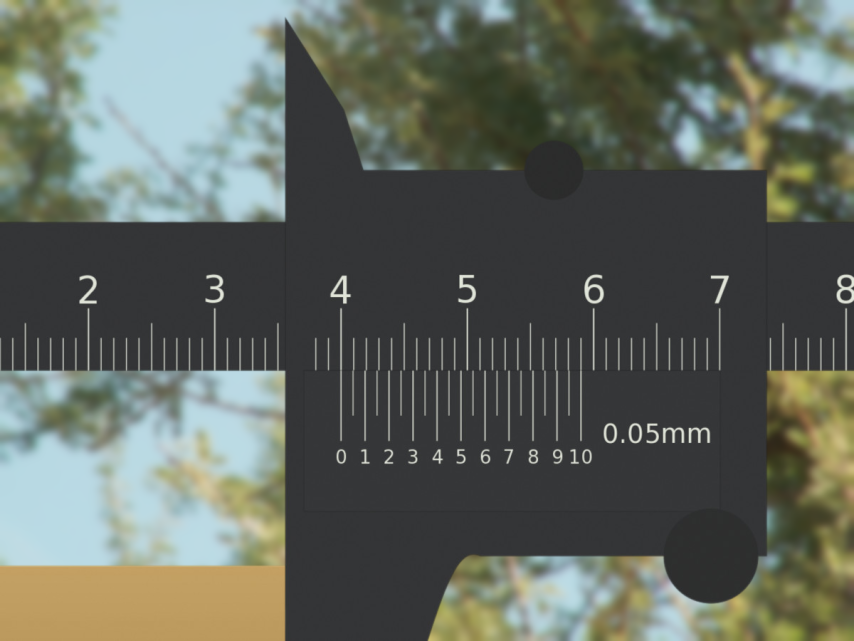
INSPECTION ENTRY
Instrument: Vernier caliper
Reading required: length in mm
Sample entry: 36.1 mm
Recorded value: 40.0 mm
